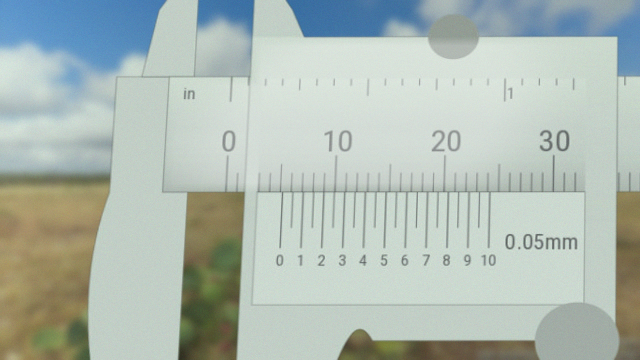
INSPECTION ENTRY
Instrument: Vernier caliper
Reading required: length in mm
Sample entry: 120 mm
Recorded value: 5.2 mm
